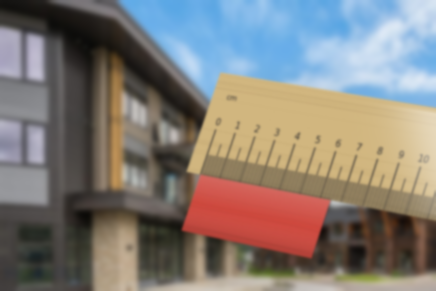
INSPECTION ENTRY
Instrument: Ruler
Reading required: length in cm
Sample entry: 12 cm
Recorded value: 6.5 cm
